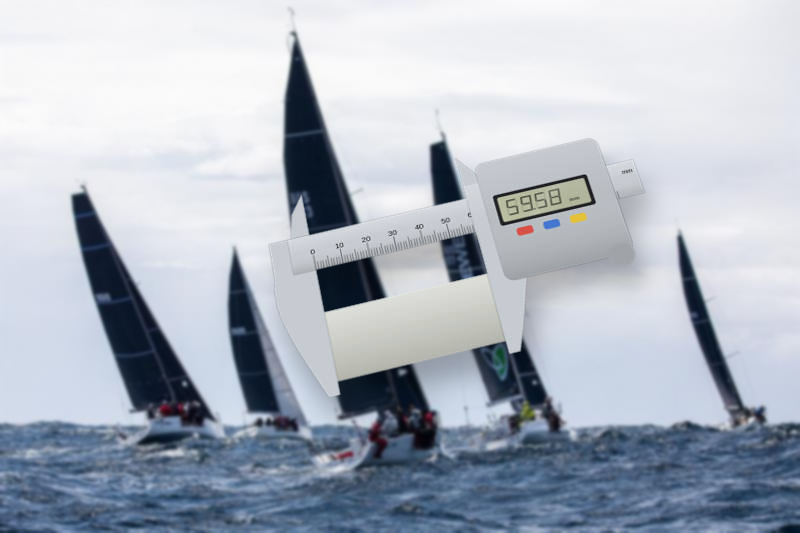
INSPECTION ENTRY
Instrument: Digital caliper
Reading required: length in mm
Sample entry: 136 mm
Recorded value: 59.58 mm
